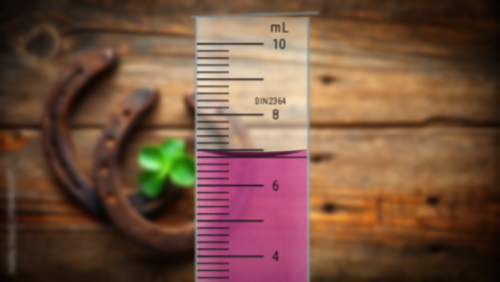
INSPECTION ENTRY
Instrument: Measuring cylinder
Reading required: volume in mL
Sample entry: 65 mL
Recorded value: 6.8 mL
